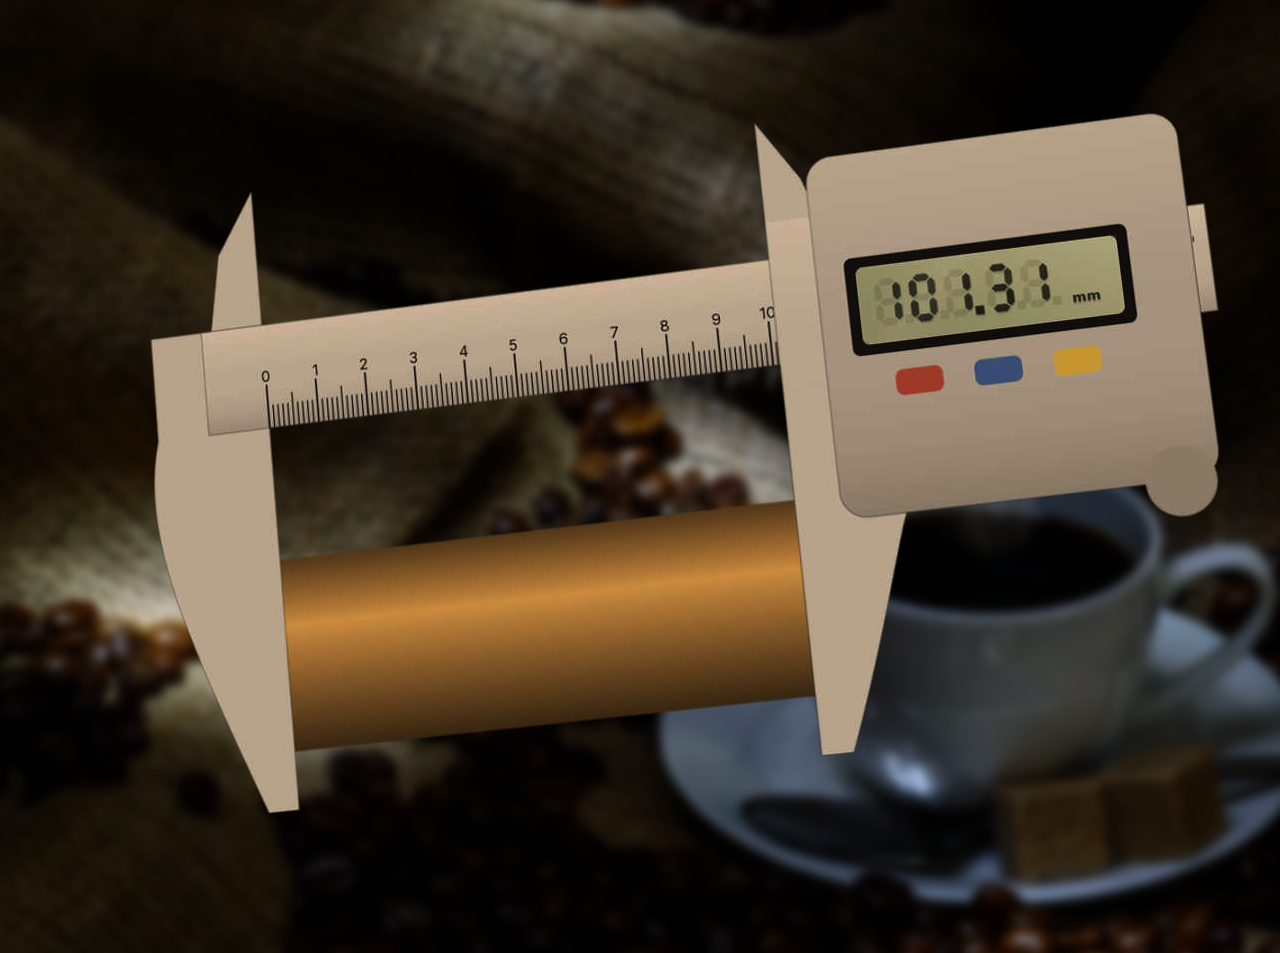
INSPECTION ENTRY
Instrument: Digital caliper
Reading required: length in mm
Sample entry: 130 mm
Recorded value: 101.31 mm
